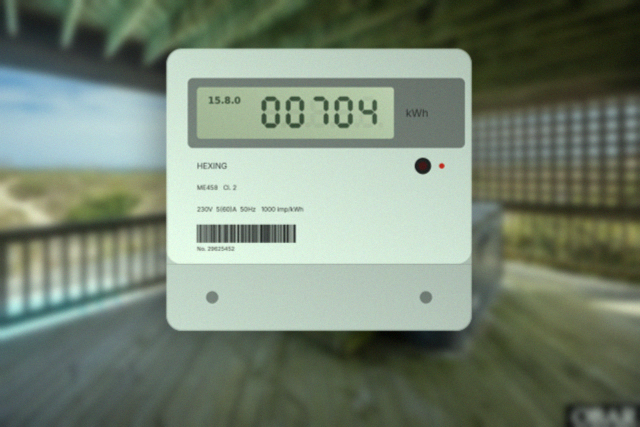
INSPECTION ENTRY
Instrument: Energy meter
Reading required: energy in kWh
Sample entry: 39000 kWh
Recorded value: 704 kWh
